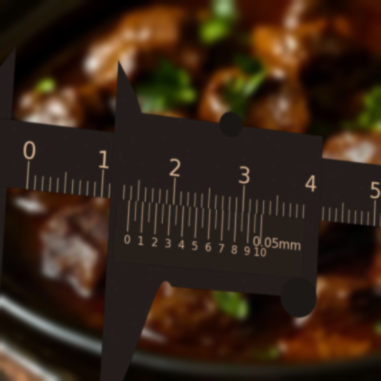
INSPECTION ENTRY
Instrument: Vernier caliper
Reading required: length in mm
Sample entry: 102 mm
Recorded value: 13.8 mm
